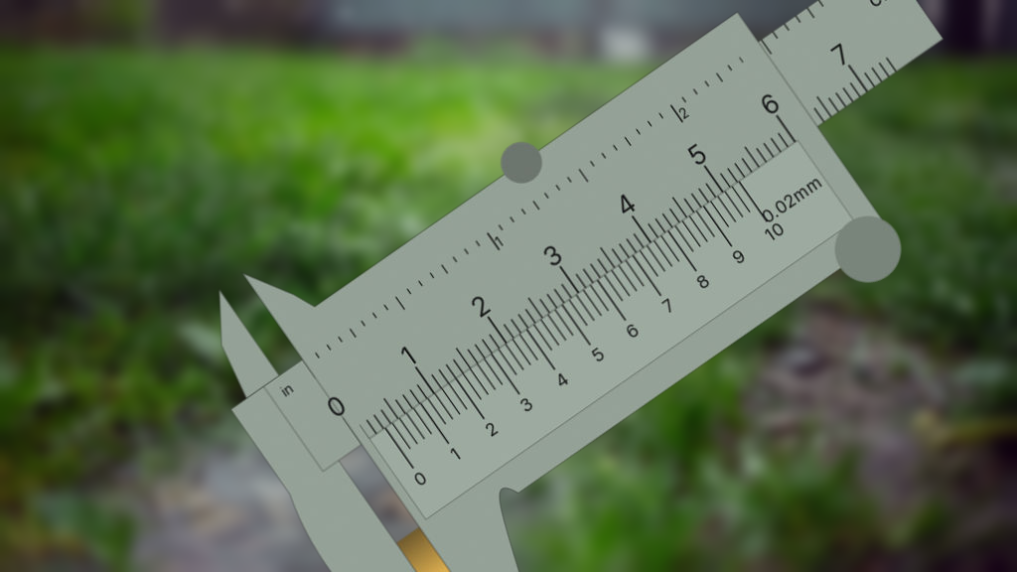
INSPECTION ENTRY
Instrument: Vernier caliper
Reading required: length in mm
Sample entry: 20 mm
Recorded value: 3.2 mm
